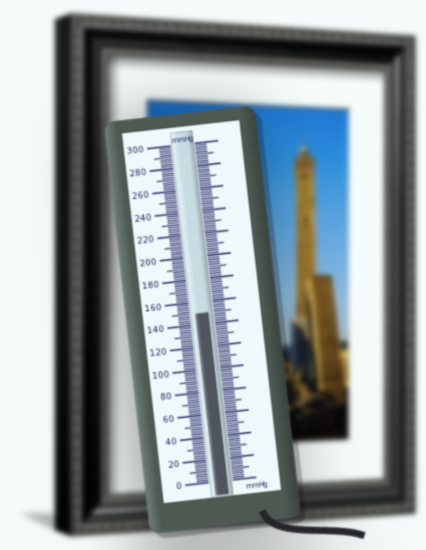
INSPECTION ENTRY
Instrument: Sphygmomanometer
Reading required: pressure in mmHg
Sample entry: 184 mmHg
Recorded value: 150 mmHg
